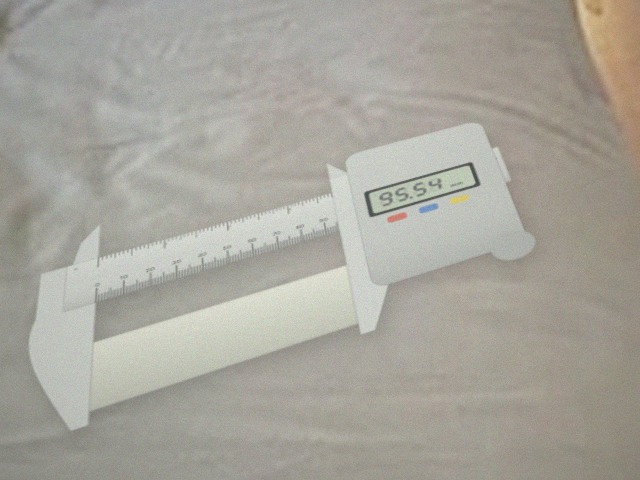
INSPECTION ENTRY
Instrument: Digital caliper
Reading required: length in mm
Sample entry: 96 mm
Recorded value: 95.54 mm
